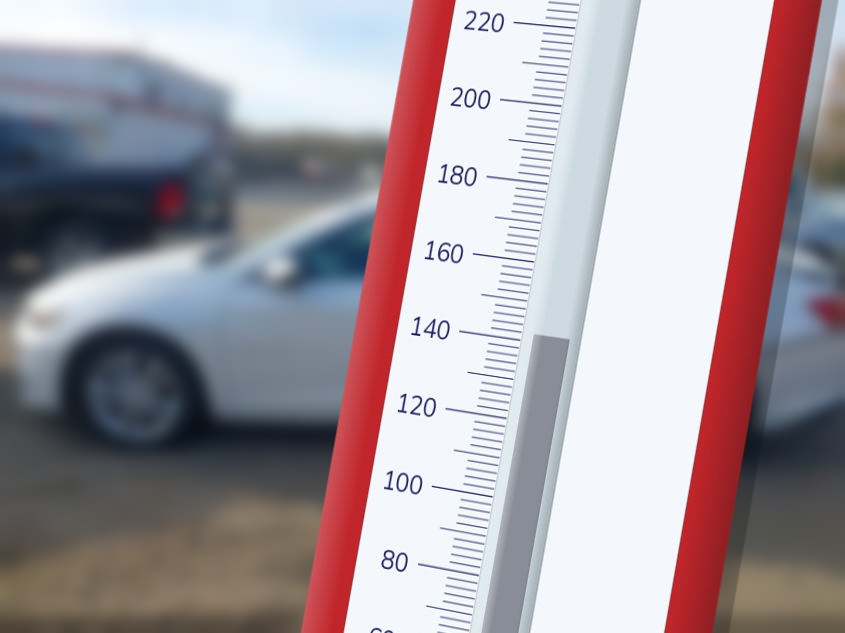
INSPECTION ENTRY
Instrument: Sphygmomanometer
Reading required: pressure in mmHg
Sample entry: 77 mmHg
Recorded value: 142 mmHg
